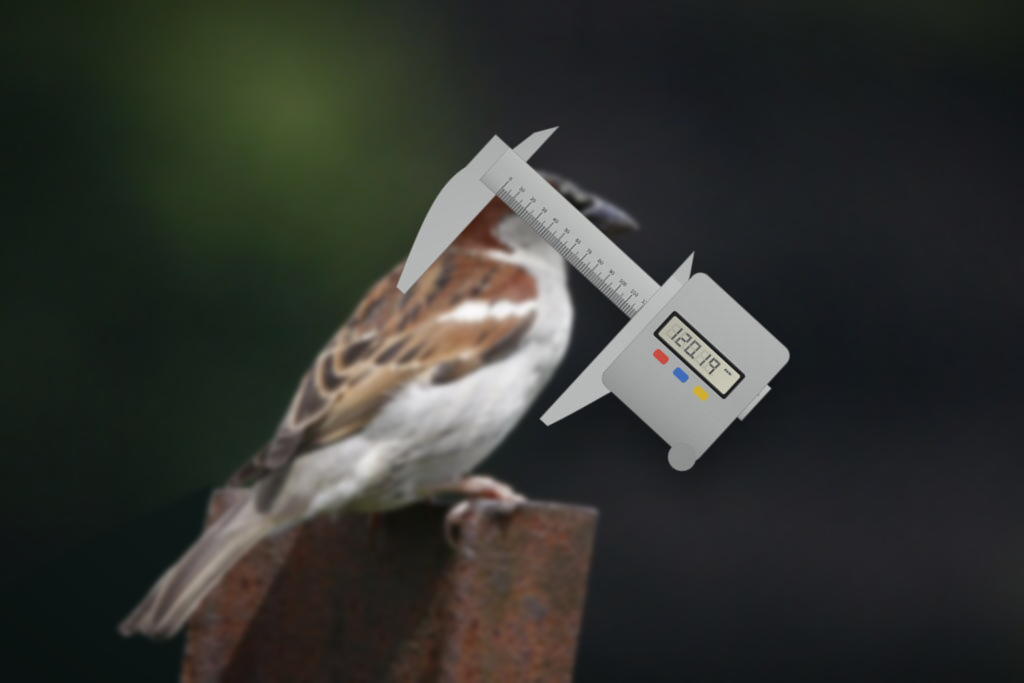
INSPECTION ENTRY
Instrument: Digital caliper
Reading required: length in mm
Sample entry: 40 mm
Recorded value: 120.19 mm
